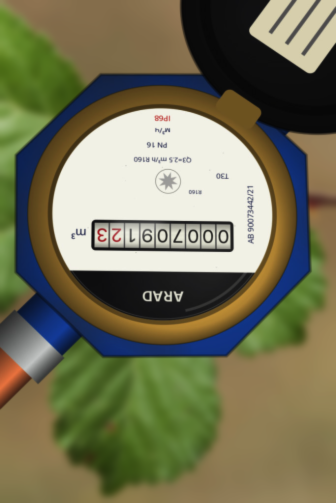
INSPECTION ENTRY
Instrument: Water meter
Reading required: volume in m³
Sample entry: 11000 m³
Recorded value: 7091.23 m³
